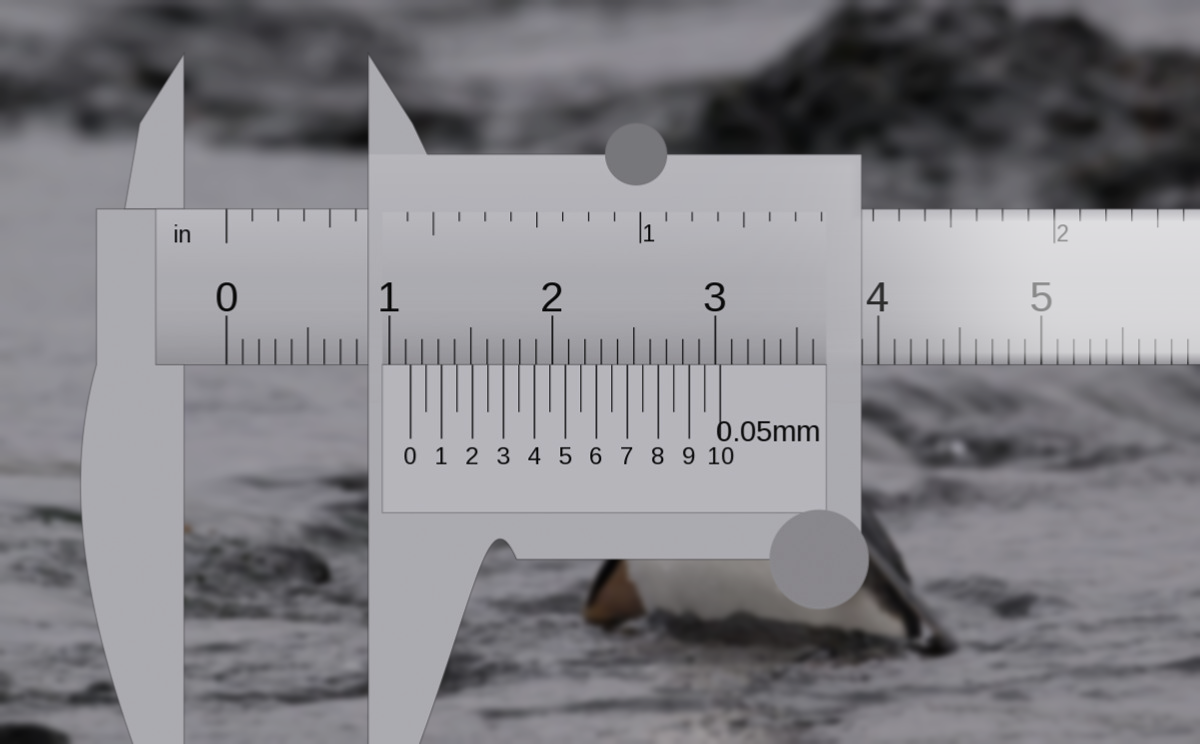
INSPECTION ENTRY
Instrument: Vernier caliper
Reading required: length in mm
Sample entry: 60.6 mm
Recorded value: 11.3 mm
